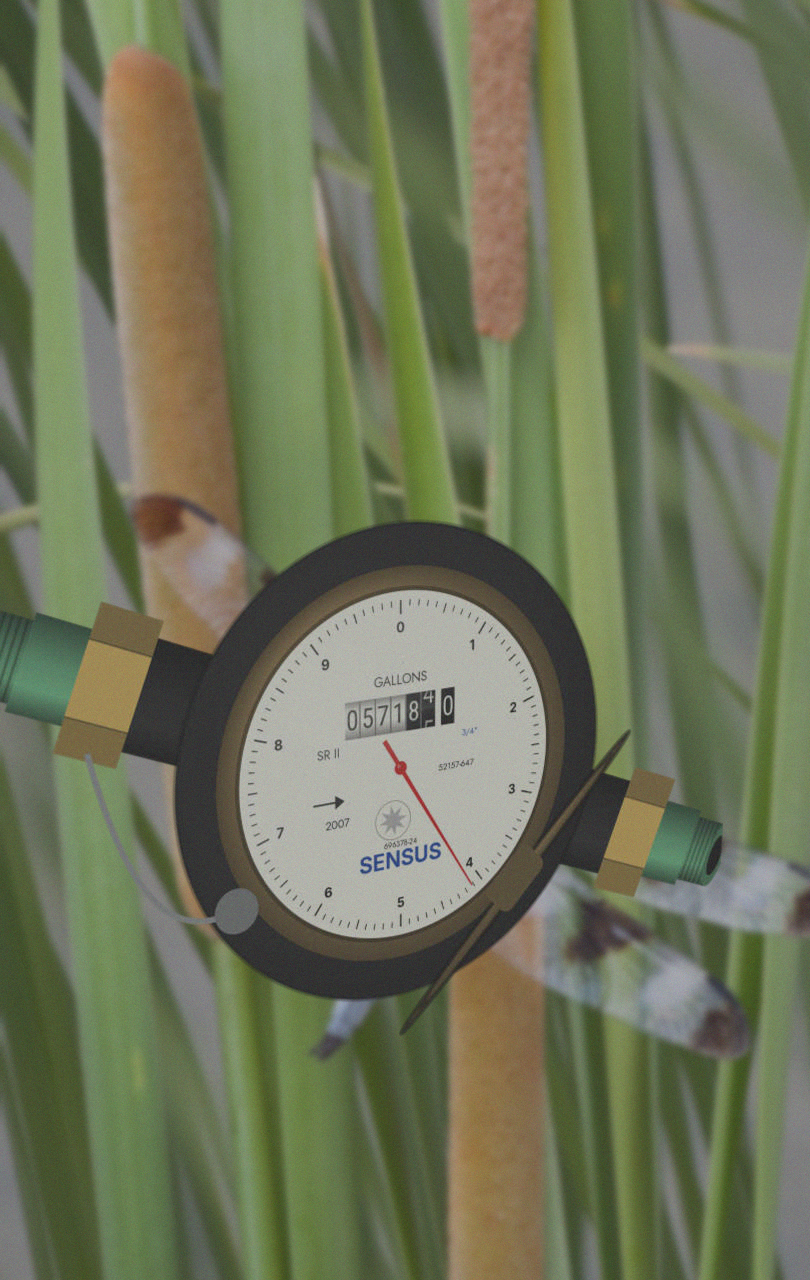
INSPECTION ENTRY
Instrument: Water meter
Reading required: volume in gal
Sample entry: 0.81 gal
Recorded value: 571844.1 gal
